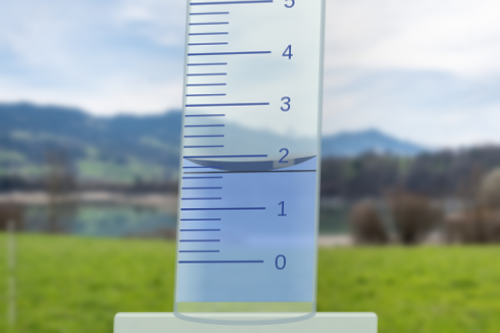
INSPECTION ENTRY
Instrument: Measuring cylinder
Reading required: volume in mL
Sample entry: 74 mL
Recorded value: 1.7 mL
